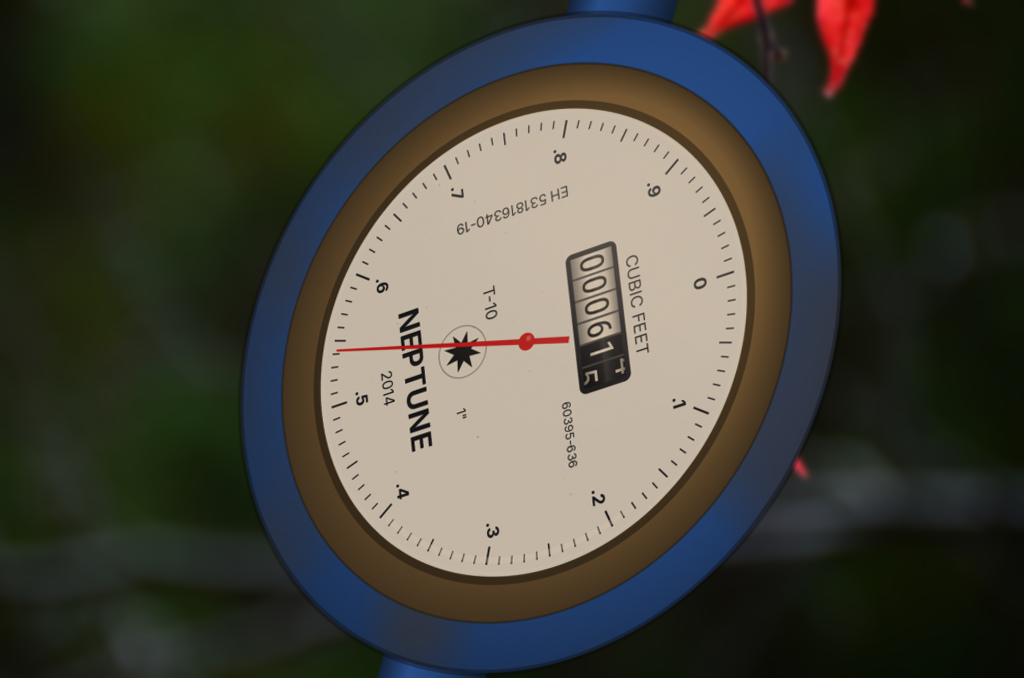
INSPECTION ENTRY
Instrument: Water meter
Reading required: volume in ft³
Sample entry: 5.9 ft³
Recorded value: 614.54 ft³
